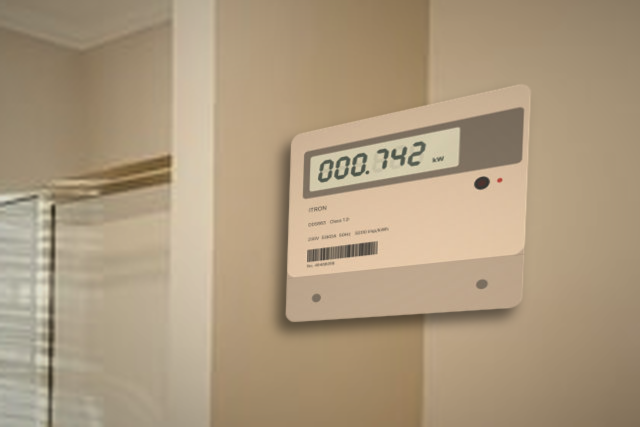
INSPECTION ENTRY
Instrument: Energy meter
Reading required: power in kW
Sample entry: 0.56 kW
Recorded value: 0.742 kW
